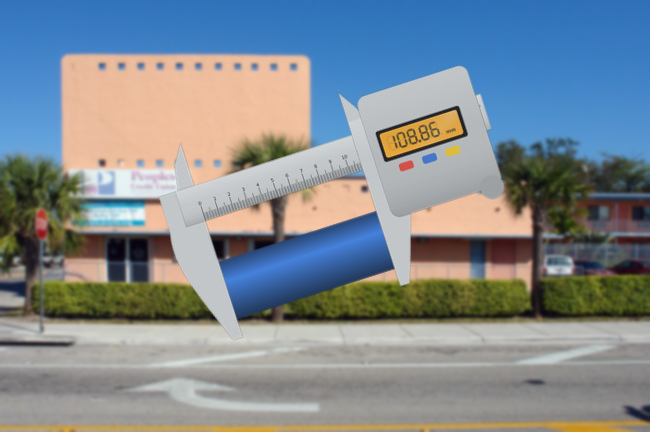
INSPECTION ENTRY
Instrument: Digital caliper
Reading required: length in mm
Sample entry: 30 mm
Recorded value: 108.86 mm
